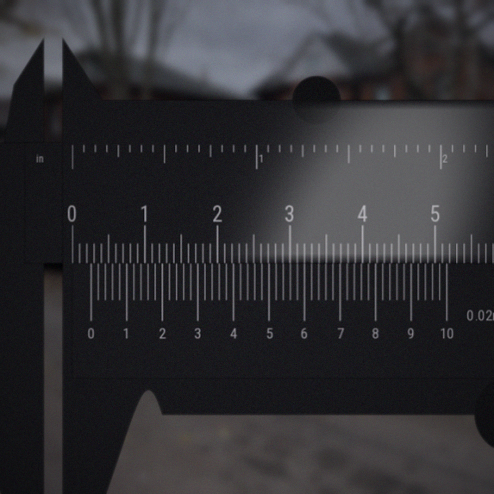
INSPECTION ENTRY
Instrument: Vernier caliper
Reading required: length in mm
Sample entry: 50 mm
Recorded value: 2.6 mm
